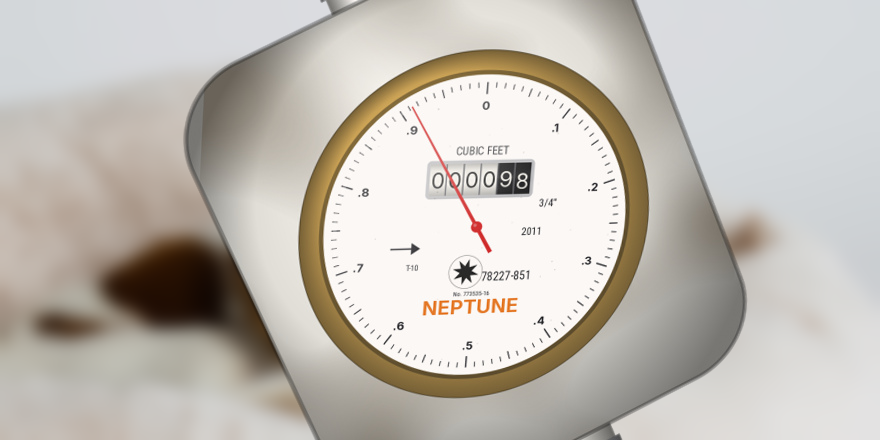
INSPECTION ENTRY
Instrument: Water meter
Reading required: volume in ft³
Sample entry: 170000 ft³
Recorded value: 97.91 ft³
